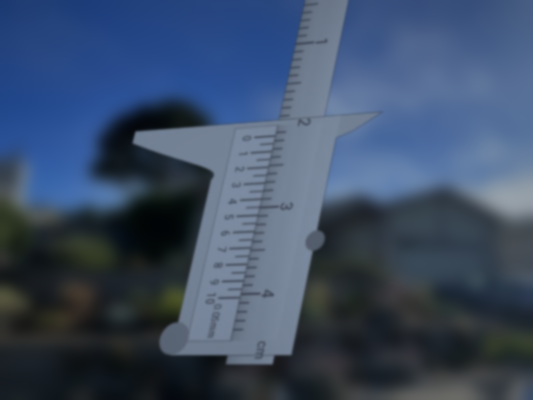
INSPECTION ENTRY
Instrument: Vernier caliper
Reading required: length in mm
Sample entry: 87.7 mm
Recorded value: 21.4 mm
